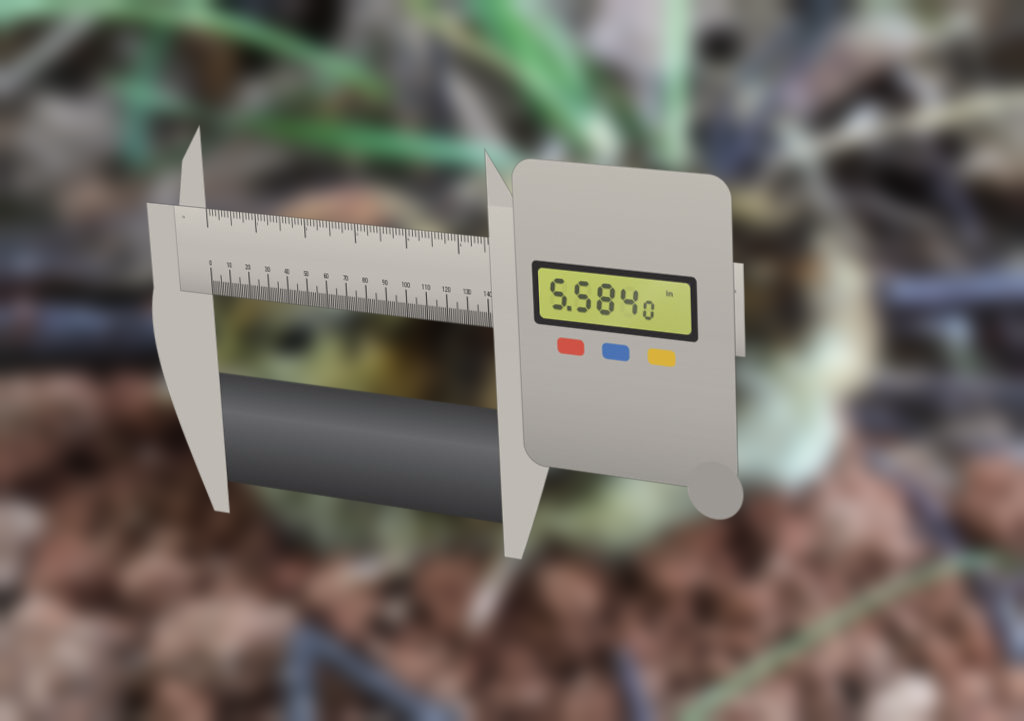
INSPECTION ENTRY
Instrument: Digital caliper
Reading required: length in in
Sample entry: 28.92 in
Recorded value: 5.5840 in
